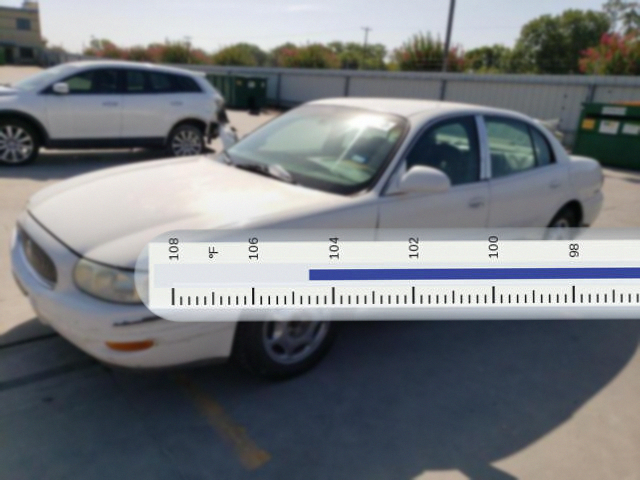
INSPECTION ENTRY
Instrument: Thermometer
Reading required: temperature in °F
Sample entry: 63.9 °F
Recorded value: 104.6 °F
